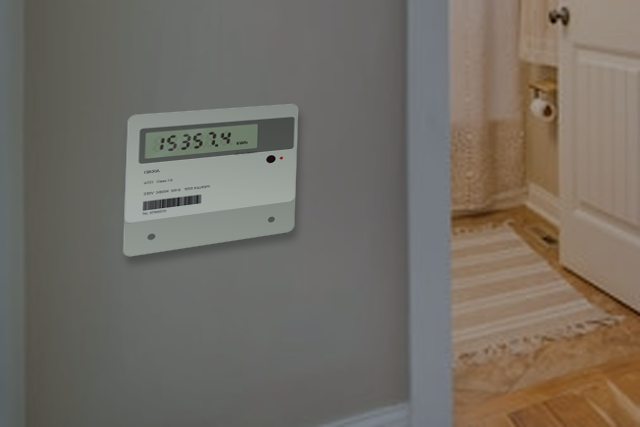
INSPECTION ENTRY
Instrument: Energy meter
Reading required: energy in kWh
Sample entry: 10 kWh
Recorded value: 15357.4 kWh
